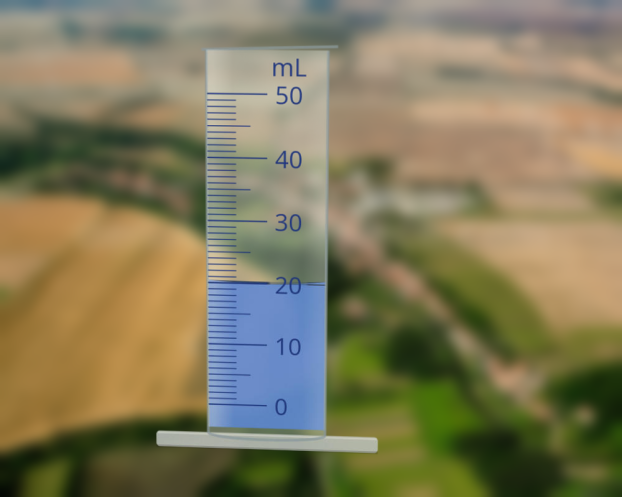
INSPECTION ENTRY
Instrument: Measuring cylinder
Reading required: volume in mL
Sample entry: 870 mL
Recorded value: 20 mL
